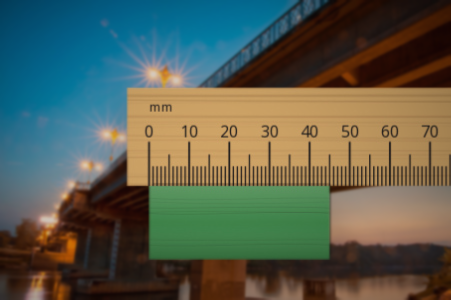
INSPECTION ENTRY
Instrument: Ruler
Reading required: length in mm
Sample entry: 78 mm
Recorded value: 45 mm
